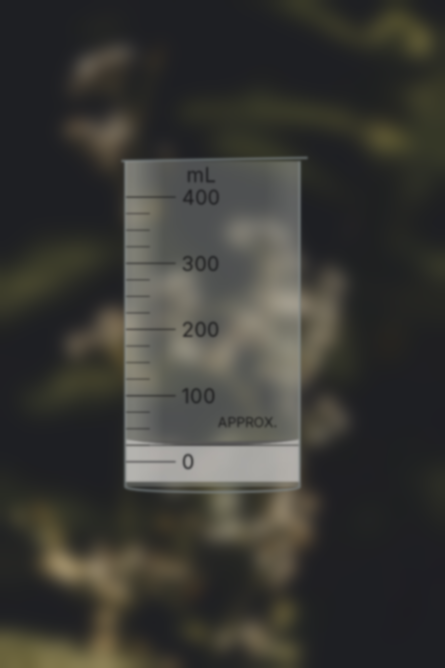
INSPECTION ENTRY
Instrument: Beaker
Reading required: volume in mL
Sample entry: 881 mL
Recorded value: 25 mL
